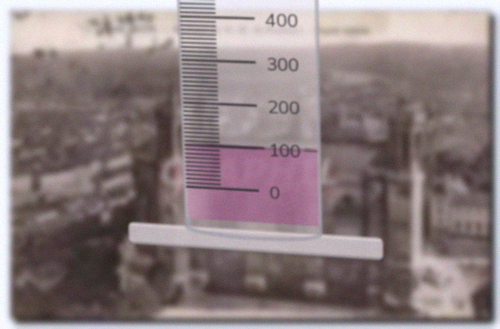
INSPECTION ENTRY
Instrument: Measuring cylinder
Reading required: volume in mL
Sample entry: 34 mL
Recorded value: 100 mL
